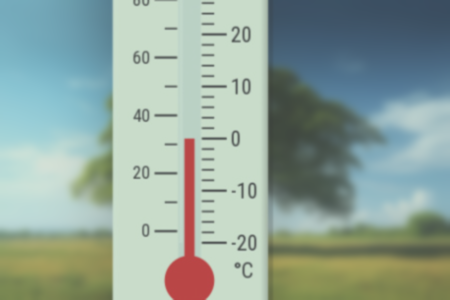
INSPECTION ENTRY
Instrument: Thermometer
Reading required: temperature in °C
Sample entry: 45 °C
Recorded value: 0 °C
